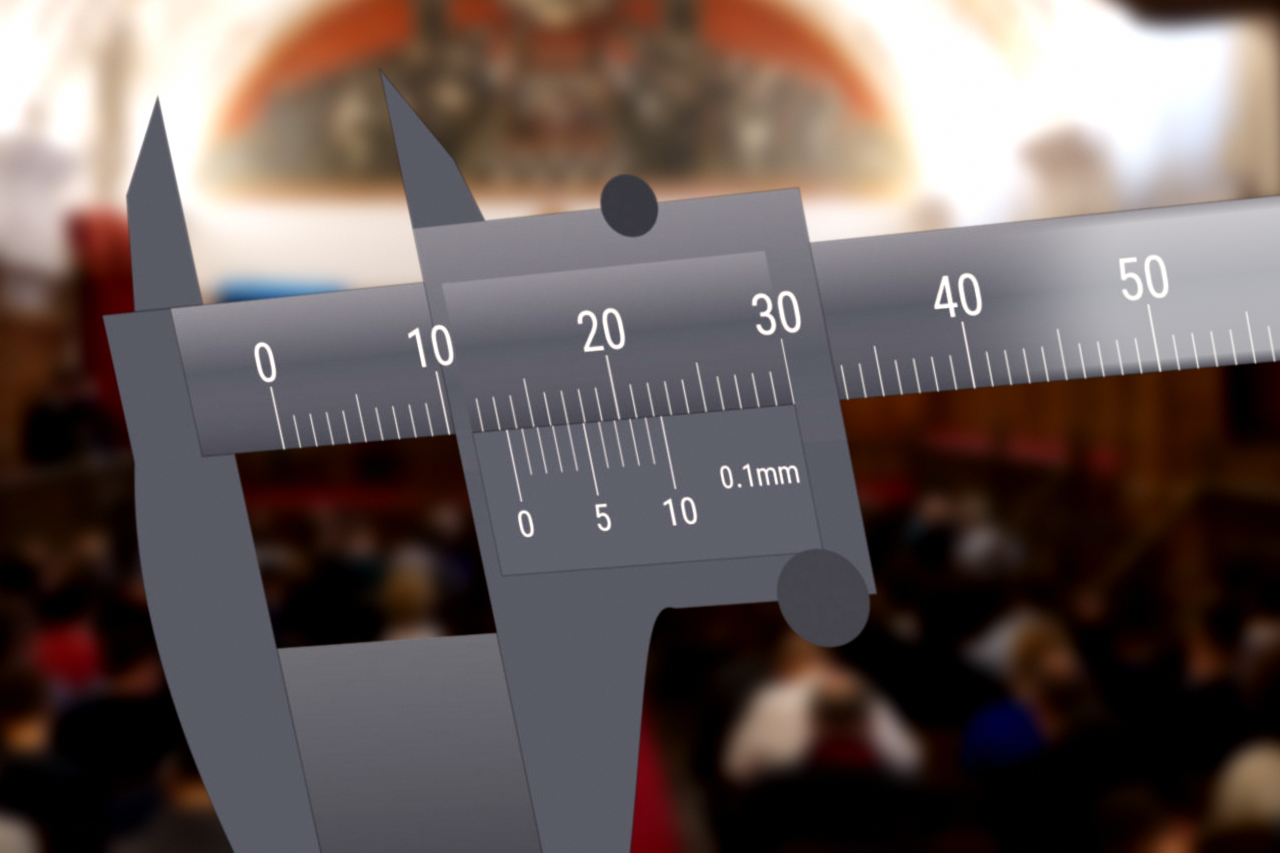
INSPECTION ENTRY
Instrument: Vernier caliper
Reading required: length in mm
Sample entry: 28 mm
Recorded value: 13.4 mm
